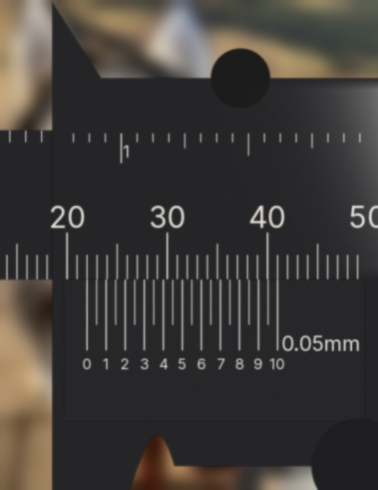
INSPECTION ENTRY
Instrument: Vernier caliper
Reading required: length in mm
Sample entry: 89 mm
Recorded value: 22.0 mm
